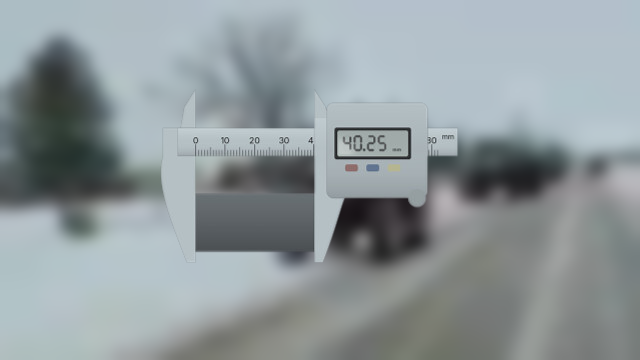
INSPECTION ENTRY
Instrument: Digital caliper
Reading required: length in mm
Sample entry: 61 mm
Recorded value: 40.25 mm
